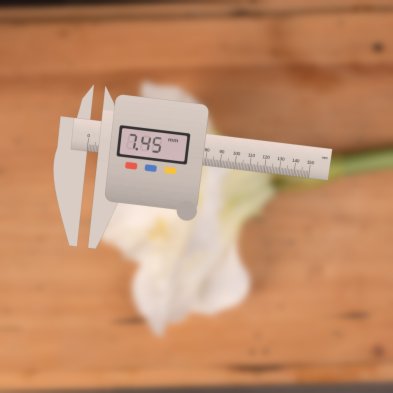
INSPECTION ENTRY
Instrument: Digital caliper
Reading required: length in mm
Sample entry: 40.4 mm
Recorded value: 7.45 mm
